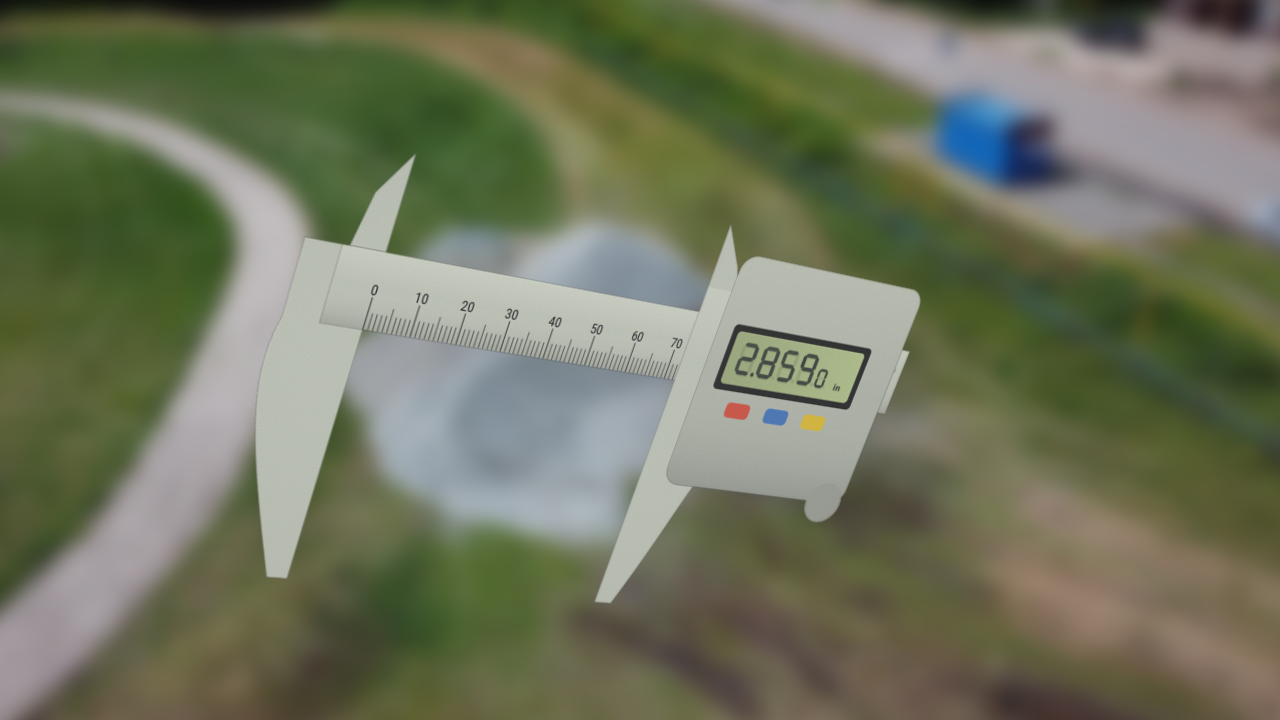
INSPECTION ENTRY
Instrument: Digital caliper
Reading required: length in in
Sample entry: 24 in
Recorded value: 2.8590 in
